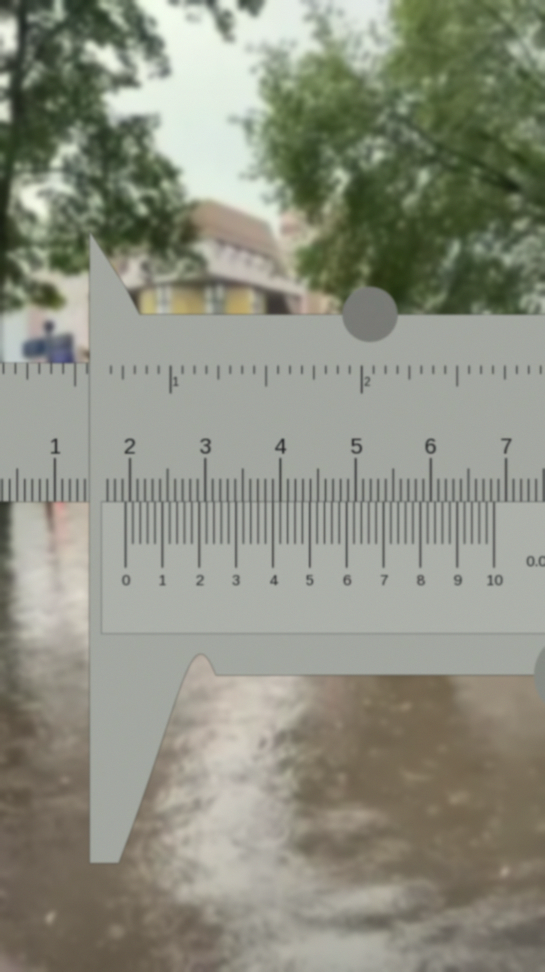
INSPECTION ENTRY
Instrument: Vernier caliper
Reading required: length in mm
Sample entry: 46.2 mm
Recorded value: 19.4 mm
